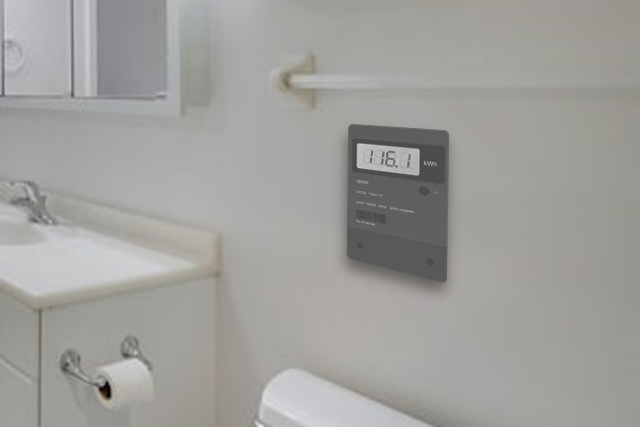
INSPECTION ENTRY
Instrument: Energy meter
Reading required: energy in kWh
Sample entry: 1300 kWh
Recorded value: 116.1 kWh
